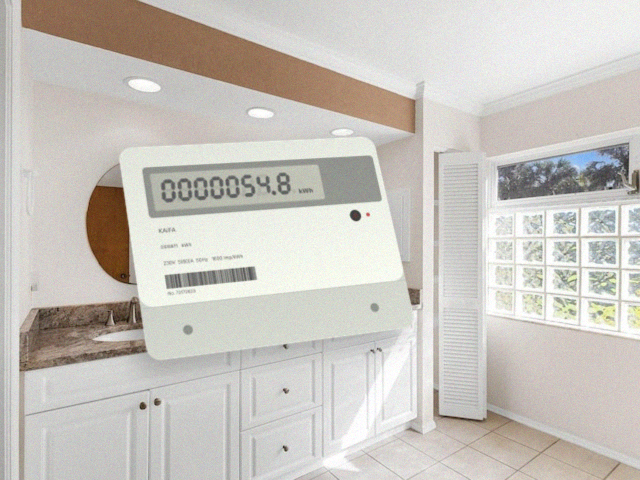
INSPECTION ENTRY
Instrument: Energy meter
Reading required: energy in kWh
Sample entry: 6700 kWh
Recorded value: 54.8 kWh
